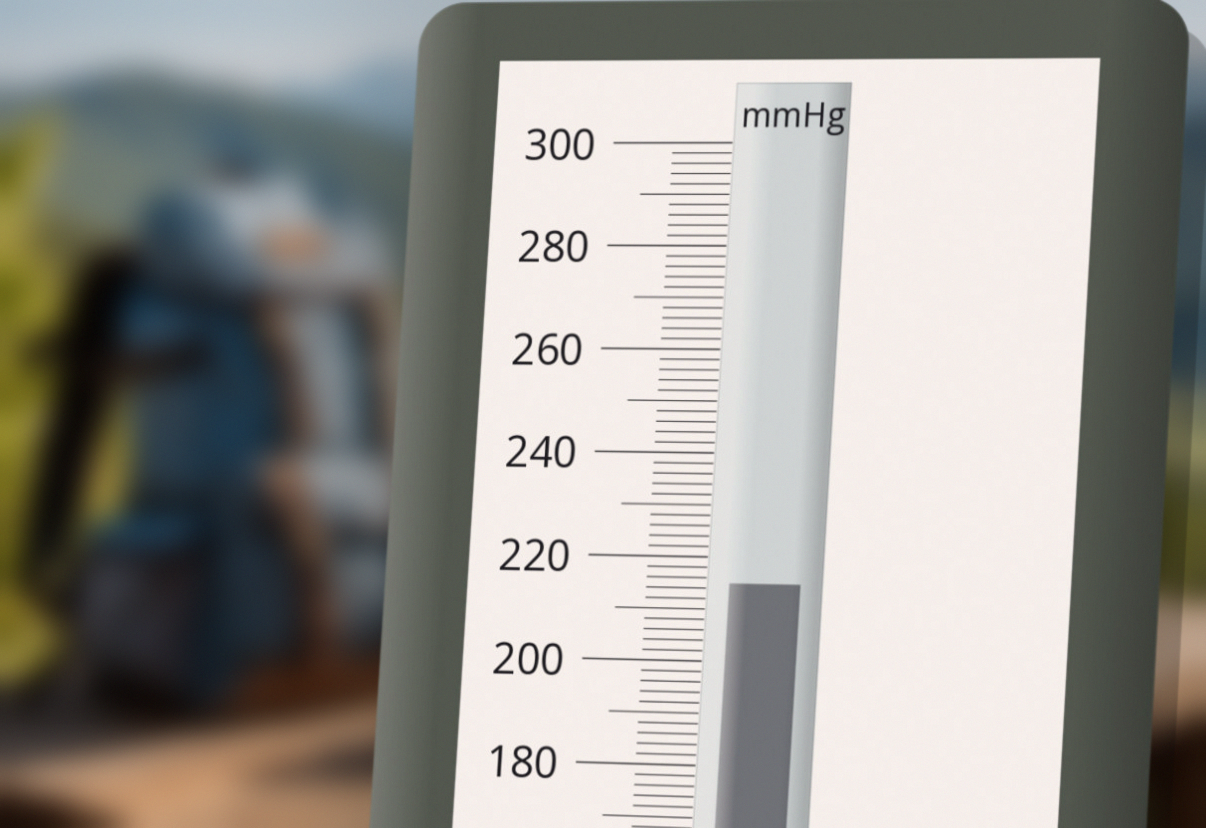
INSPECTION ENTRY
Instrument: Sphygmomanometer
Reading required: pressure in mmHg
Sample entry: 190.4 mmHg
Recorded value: 215 mmHg
